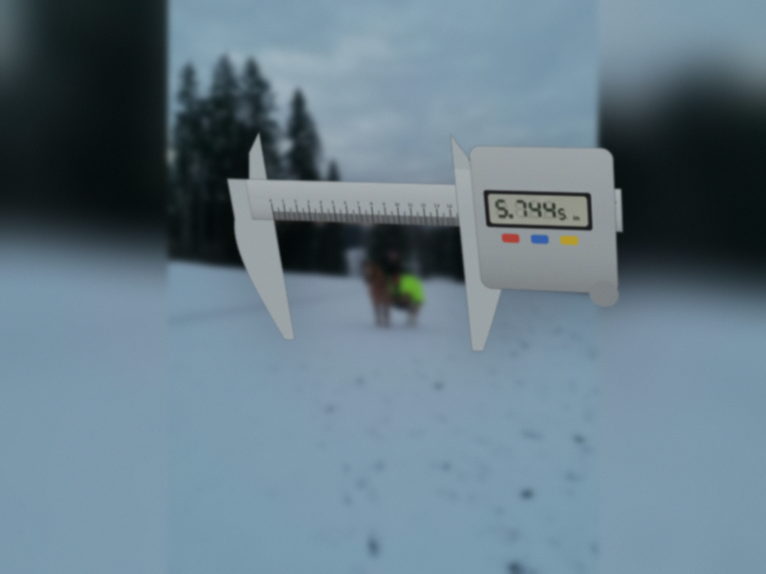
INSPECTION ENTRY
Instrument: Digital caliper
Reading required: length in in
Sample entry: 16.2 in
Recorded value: 5.7445 in
